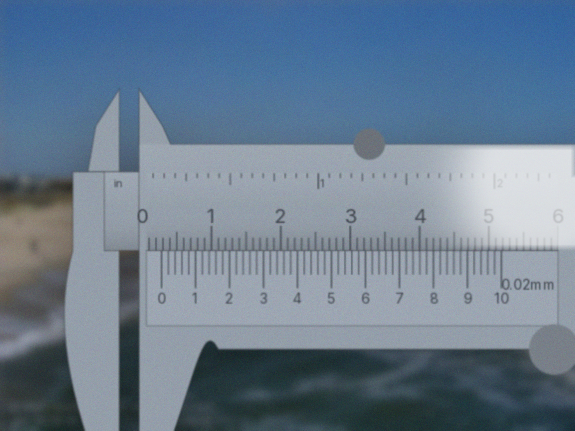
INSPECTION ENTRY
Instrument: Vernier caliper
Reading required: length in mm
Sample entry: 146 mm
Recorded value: 2.8 mm
